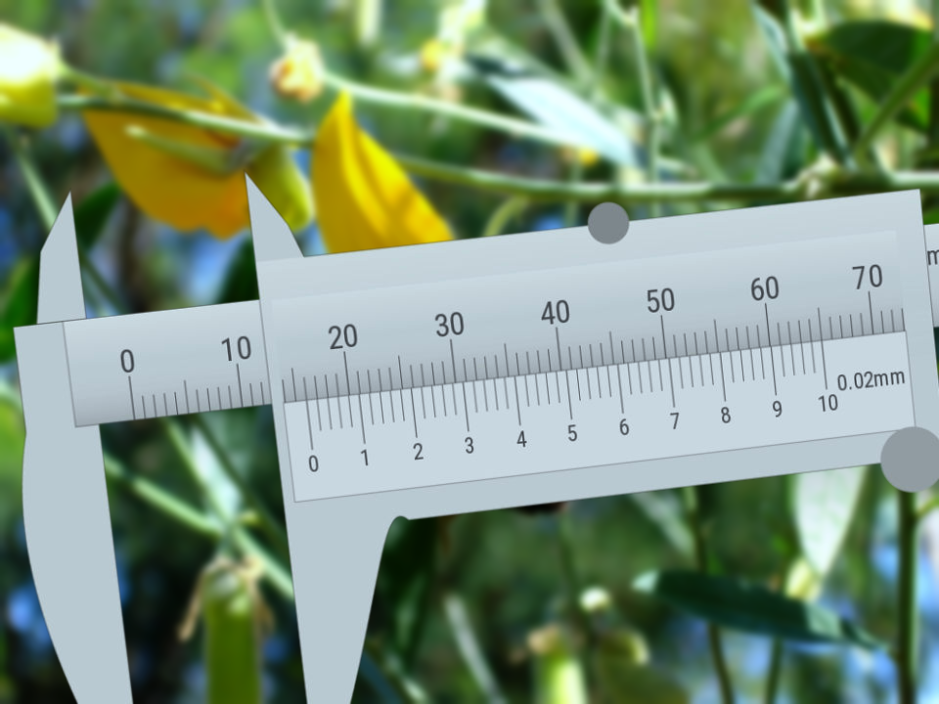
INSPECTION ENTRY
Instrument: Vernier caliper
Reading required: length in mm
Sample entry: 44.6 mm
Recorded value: 16.0 mm
